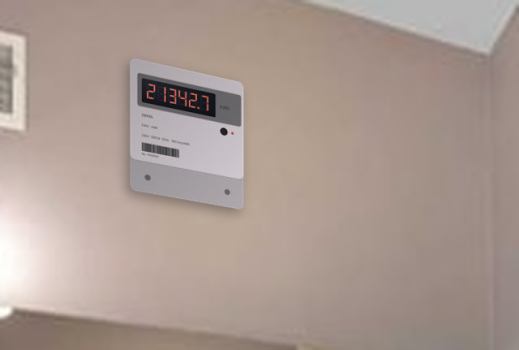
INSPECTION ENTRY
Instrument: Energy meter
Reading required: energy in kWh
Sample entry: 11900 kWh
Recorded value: 21342.7 kWh
